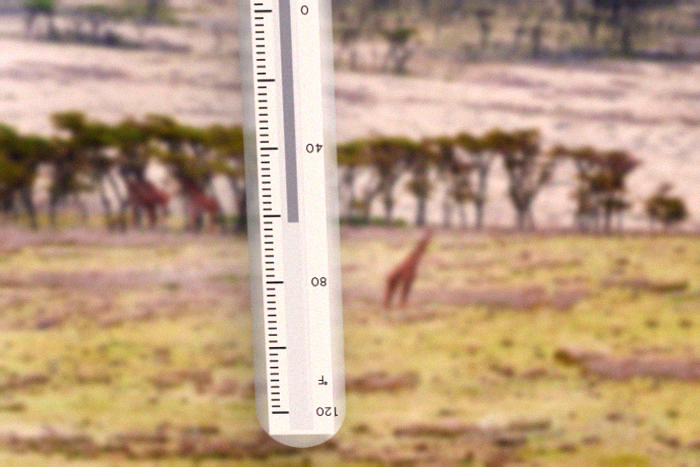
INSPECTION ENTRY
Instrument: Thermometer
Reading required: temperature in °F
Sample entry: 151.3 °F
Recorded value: 62 °F
